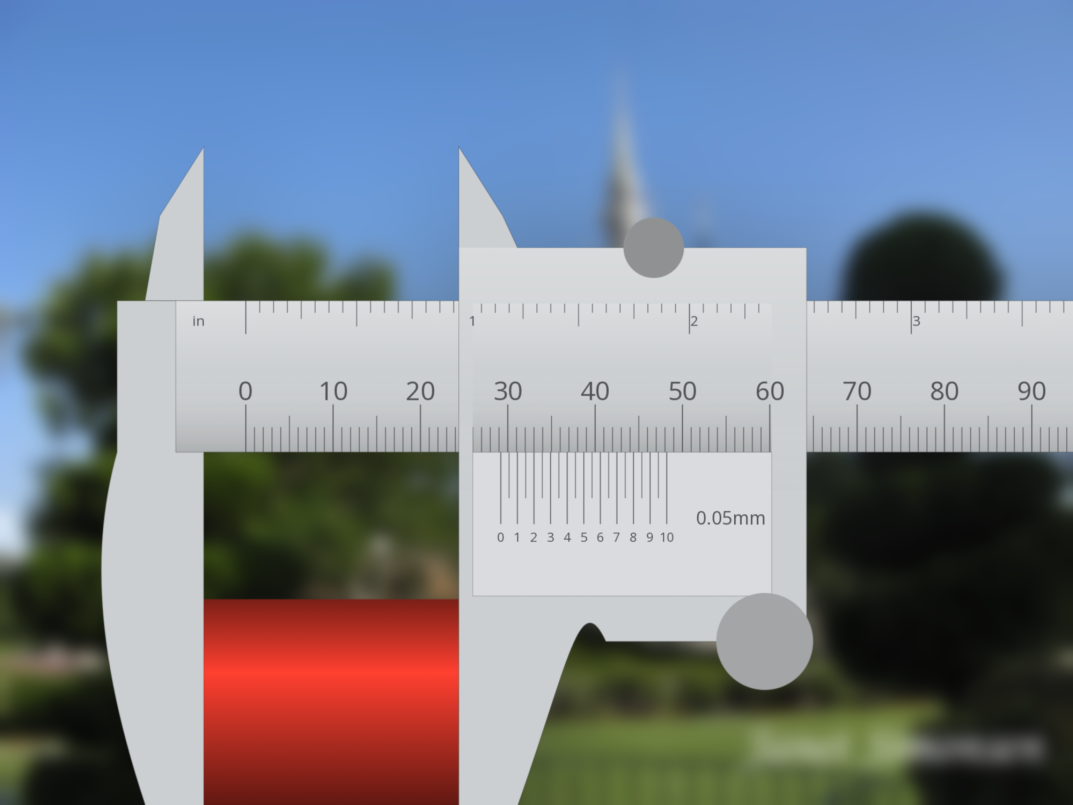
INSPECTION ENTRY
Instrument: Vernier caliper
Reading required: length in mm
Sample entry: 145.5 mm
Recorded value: 29.2 mm
